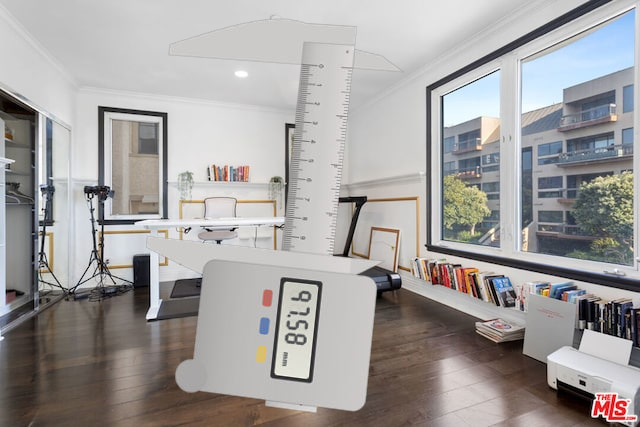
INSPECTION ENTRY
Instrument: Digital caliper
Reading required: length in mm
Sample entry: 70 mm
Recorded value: 97.58 mm
